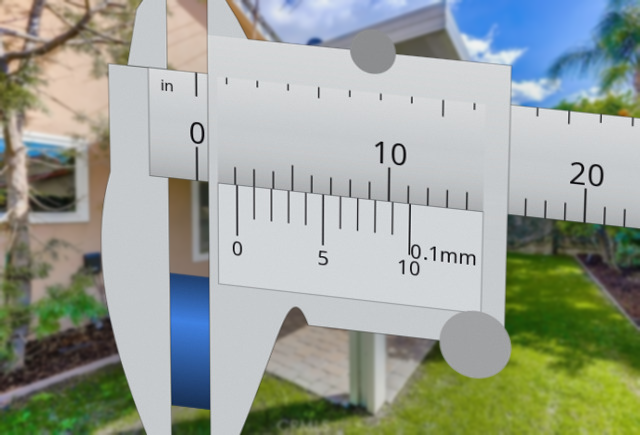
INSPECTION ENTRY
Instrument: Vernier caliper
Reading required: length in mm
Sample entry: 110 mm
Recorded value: 2.1 mm
